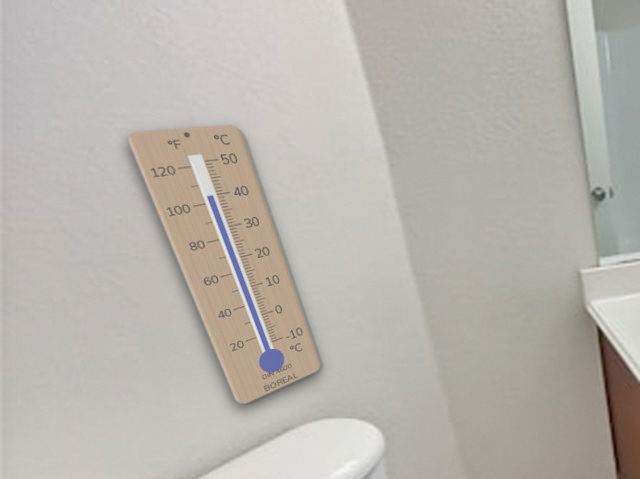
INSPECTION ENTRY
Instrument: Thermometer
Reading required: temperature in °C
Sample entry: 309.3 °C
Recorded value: 40 °C
